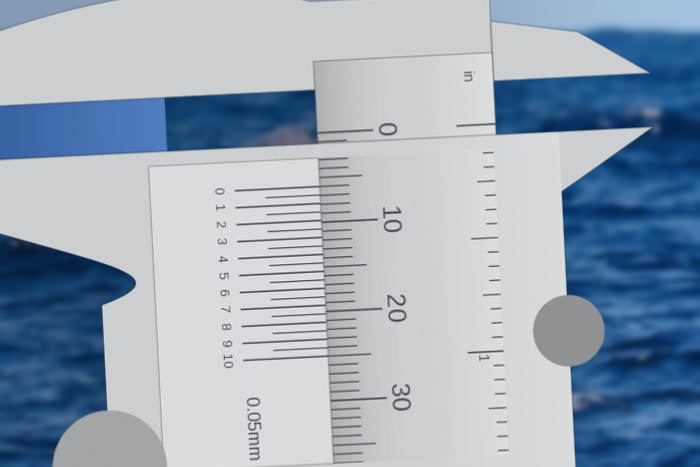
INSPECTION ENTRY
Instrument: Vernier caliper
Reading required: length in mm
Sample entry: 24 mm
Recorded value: 6.0 mm
